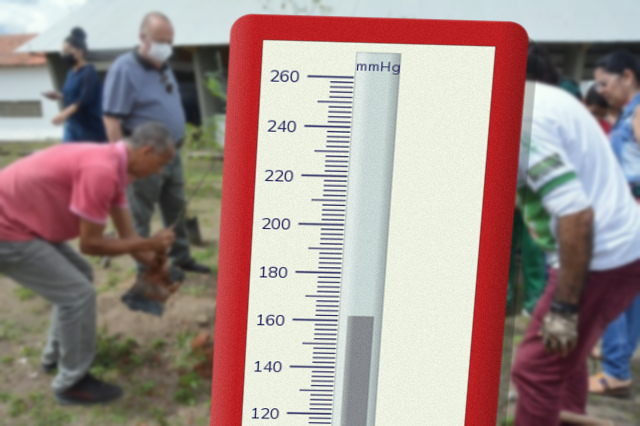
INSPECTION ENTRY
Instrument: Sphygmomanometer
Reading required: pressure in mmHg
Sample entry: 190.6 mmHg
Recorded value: 162 mmHg
